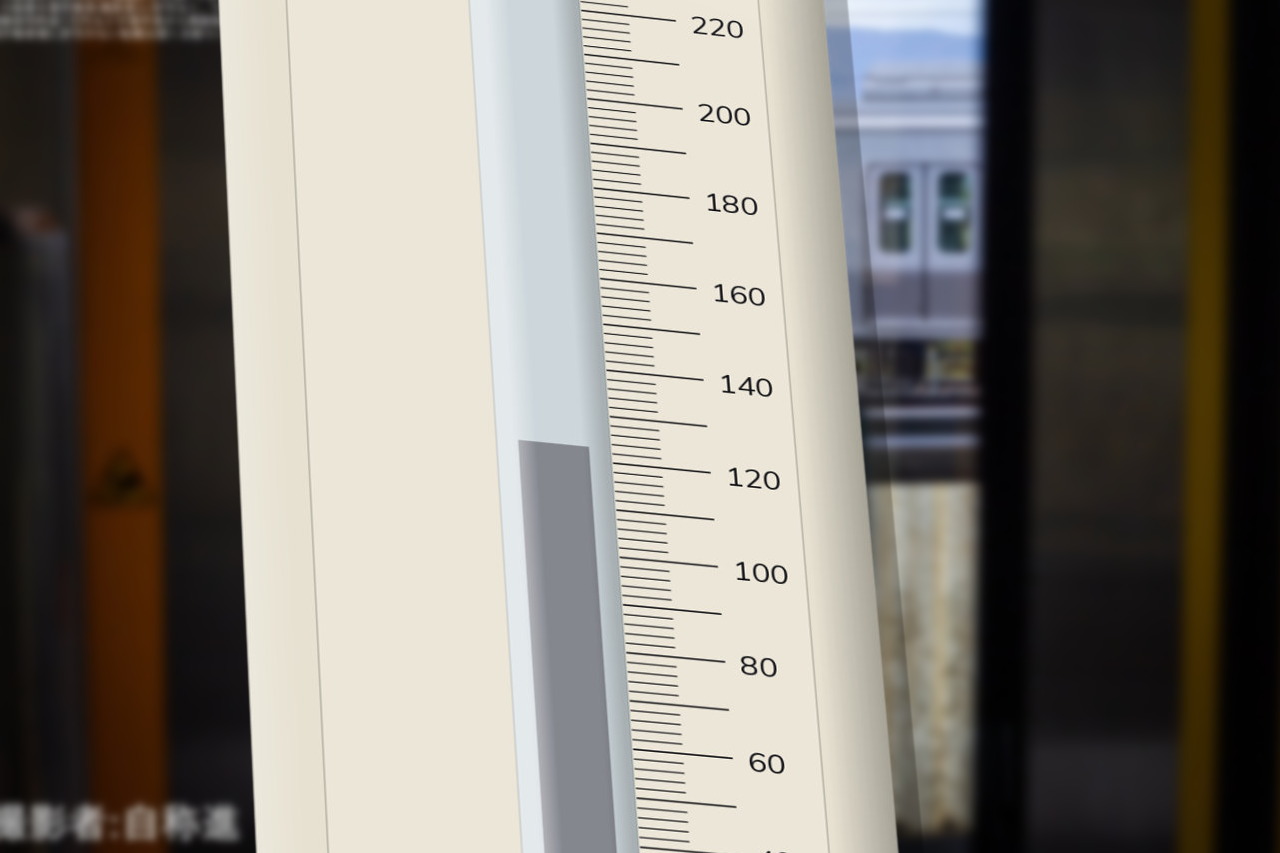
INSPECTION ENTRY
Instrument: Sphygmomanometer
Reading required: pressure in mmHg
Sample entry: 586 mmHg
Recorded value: 123 mmHg
